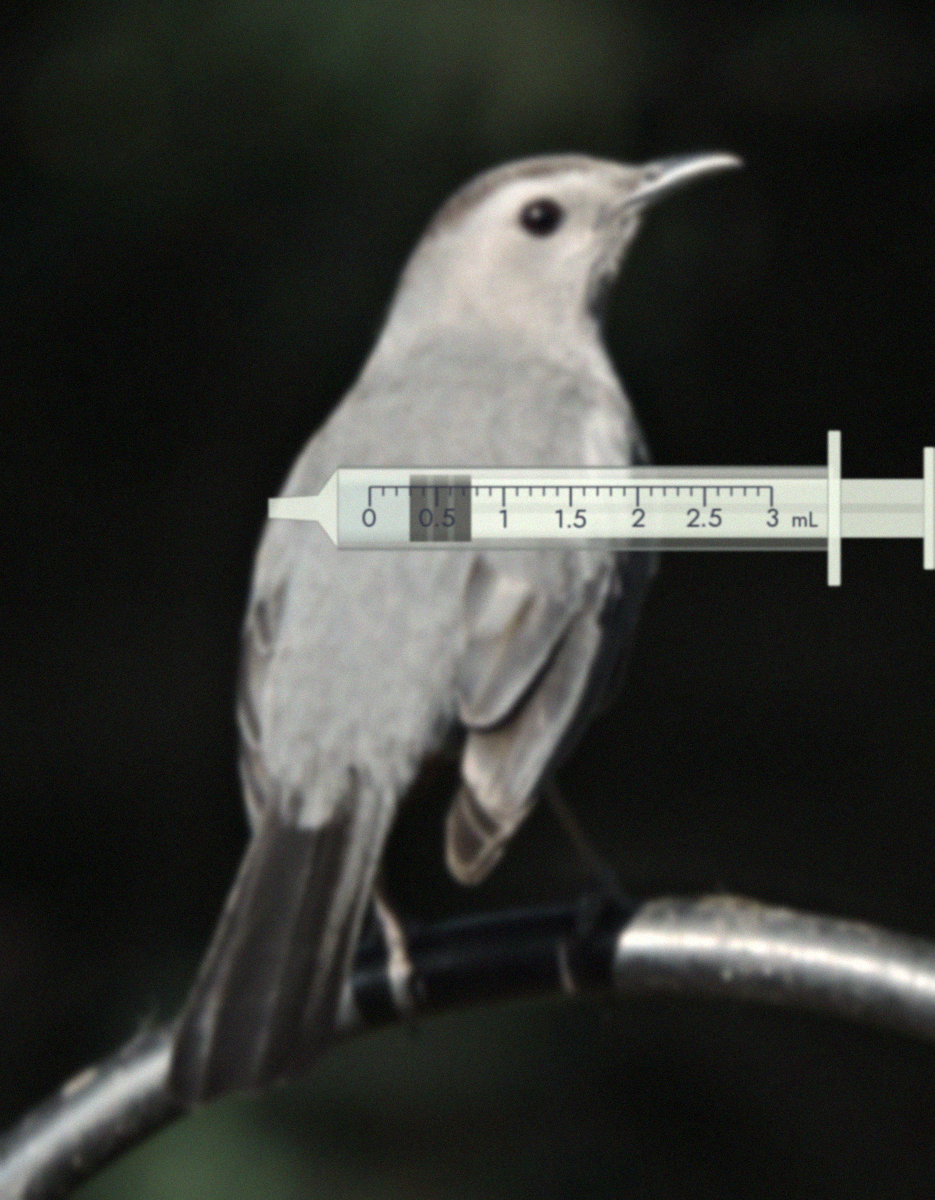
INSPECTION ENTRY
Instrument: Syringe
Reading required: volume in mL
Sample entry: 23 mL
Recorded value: 0.3 mL
